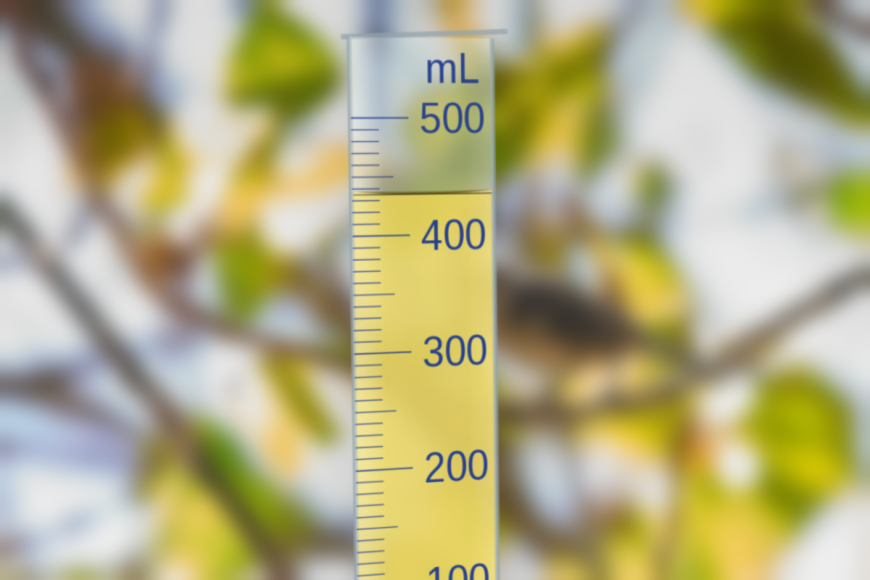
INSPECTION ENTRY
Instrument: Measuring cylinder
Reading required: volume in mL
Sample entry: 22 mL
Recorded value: 435 mL
